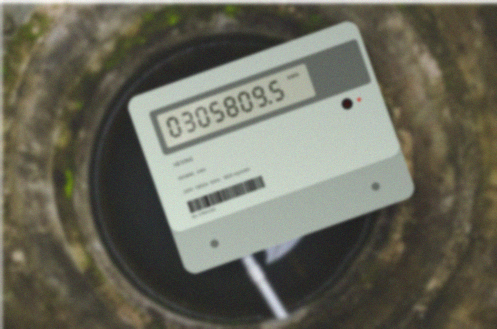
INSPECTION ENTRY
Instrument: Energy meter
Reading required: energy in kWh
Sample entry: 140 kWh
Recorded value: 305809.5 kWh
